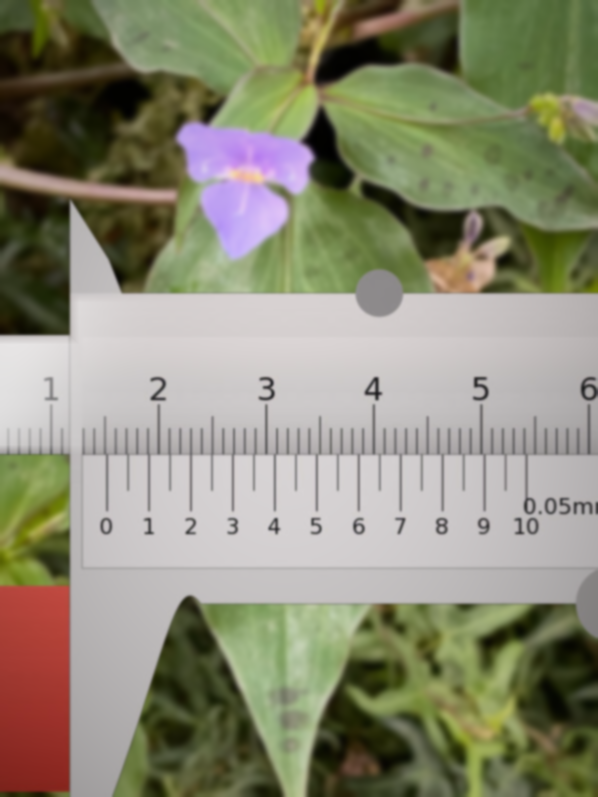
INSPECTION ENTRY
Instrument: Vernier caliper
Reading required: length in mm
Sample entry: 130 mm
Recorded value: 15.2 mm
